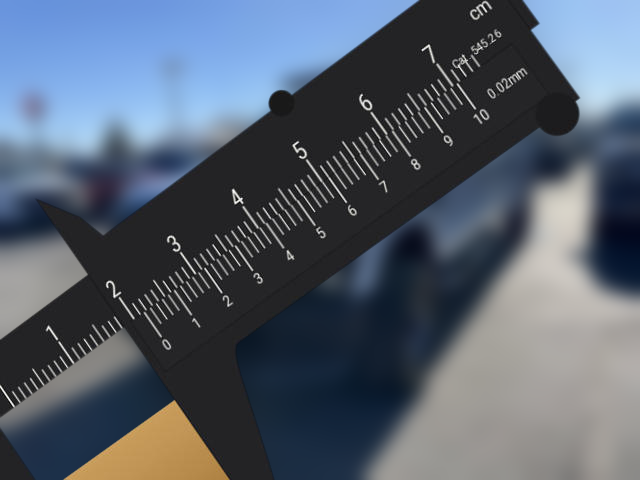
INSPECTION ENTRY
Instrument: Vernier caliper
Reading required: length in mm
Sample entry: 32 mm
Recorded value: 21.6 mm
